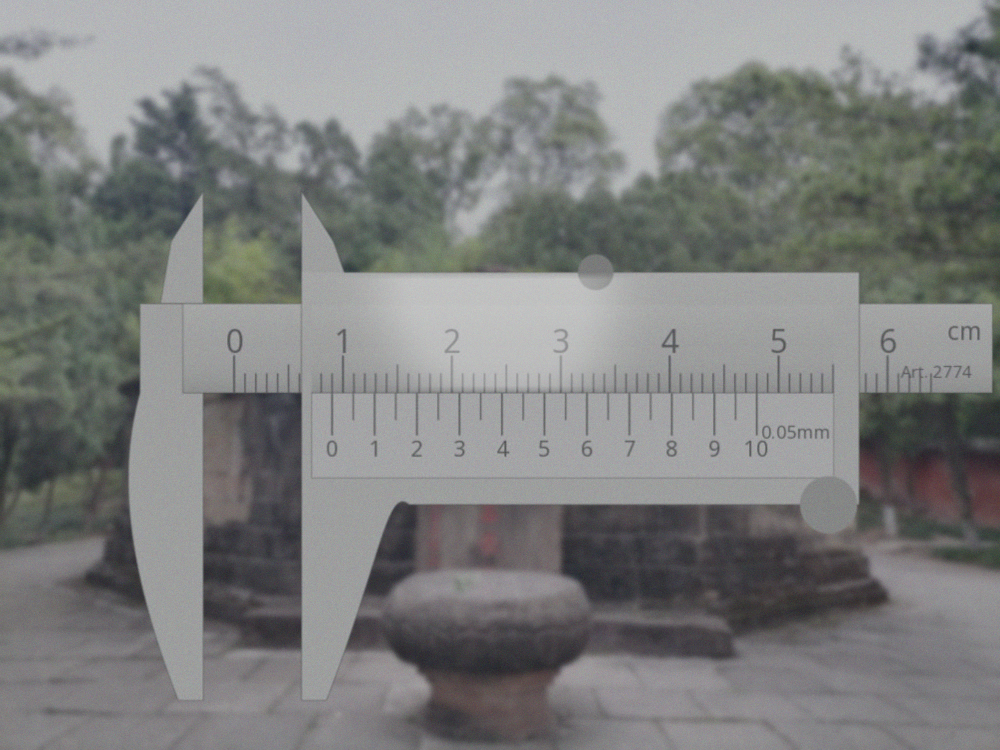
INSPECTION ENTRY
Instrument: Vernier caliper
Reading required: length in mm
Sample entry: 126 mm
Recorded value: 9.0 mm
